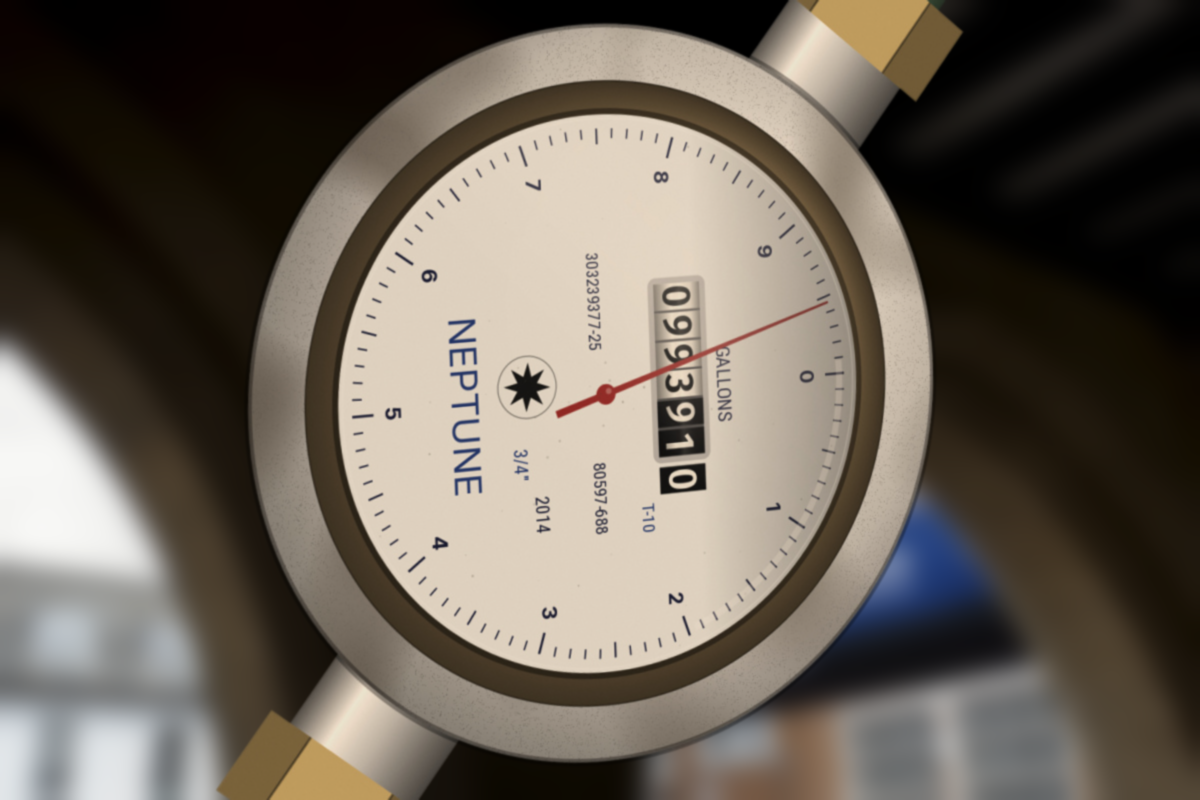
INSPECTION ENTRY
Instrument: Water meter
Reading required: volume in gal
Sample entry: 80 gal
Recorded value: 993909.5 gal
